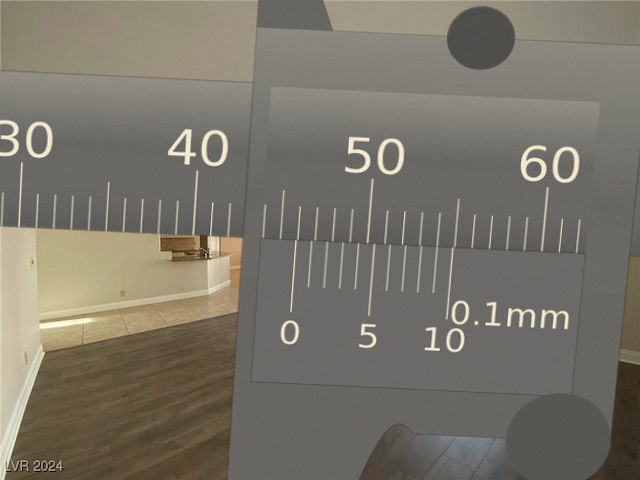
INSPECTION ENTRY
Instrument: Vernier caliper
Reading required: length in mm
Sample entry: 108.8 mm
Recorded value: 45.9 mm
